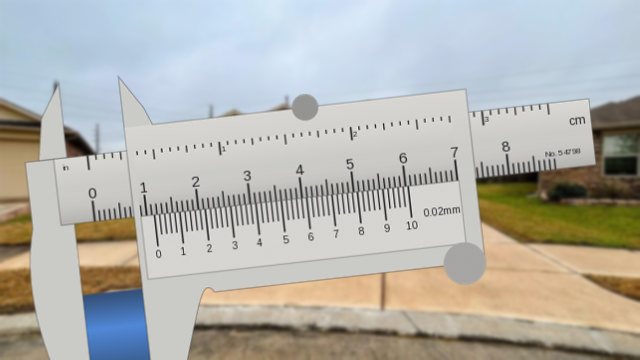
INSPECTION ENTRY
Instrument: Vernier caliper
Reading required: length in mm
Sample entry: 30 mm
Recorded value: 11.5 mm
